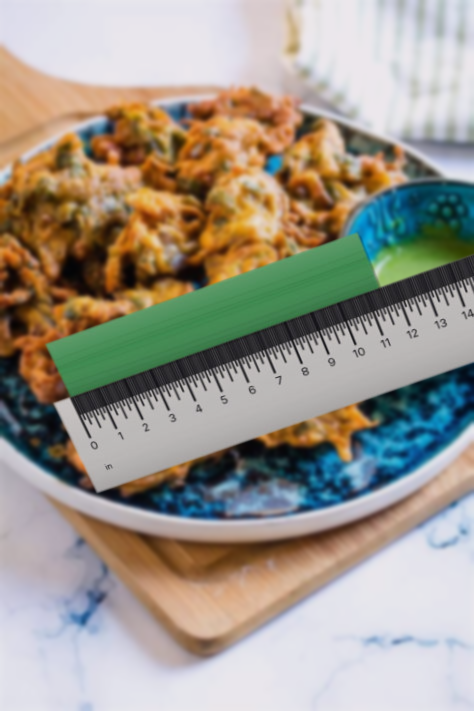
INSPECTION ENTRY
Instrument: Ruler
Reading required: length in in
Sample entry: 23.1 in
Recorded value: 11.5 in
